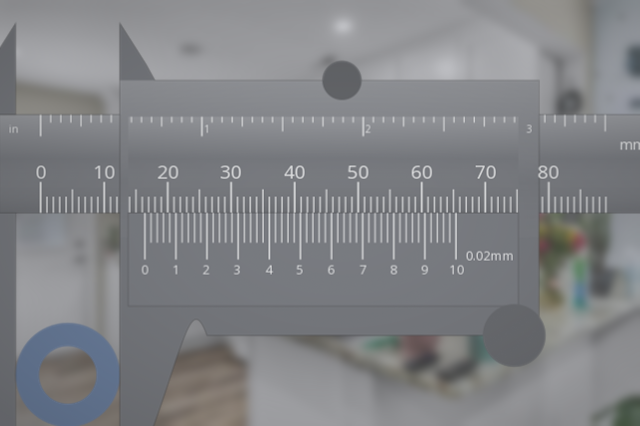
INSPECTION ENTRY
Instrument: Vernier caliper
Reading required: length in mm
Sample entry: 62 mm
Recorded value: 16.4 mm
